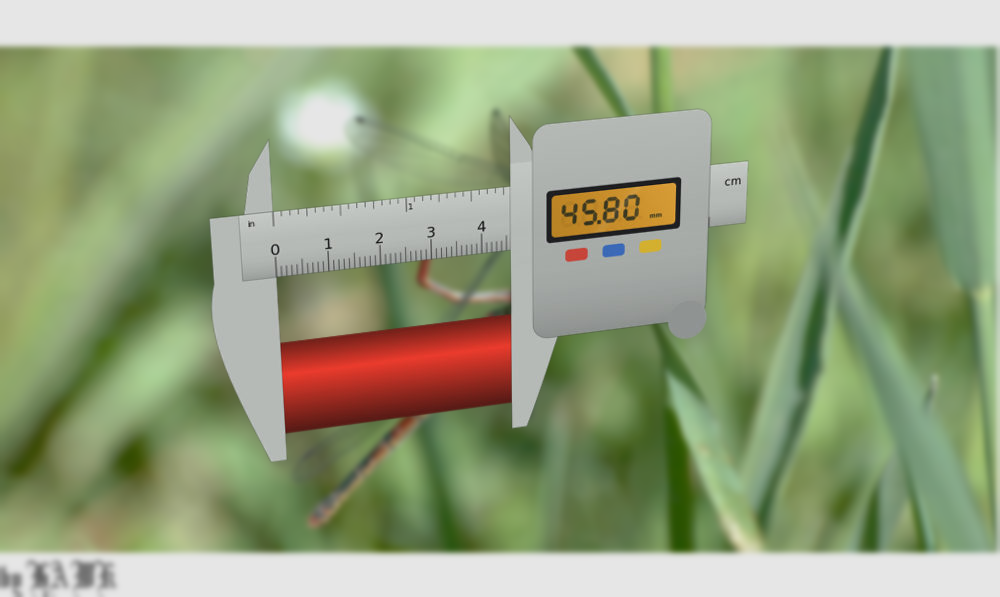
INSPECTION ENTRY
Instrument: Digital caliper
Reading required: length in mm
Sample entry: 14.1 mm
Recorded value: 45.80 mm
